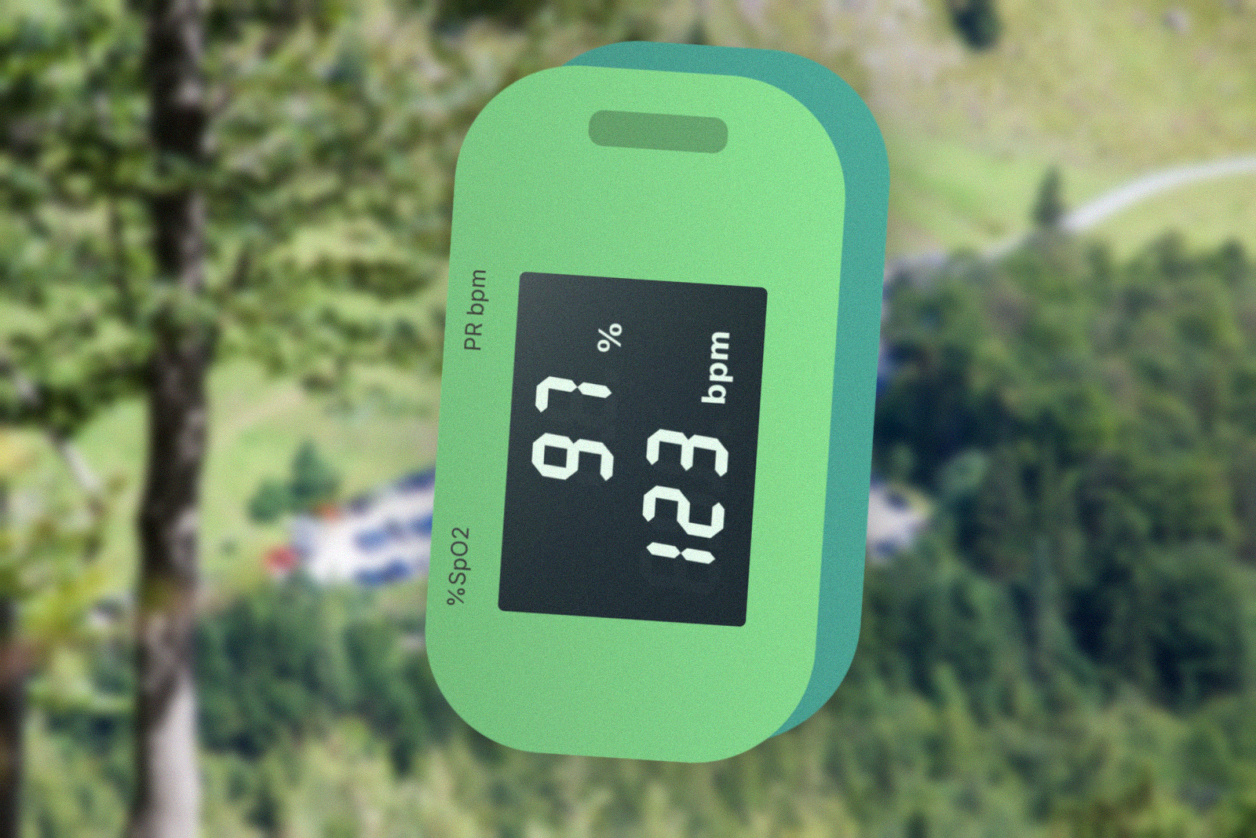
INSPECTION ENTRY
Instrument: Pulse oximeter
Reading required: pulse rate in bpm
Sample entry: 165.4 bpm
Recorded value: 123 bpm
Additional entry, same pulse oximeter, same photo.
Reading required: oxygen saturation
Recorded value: 97 %
